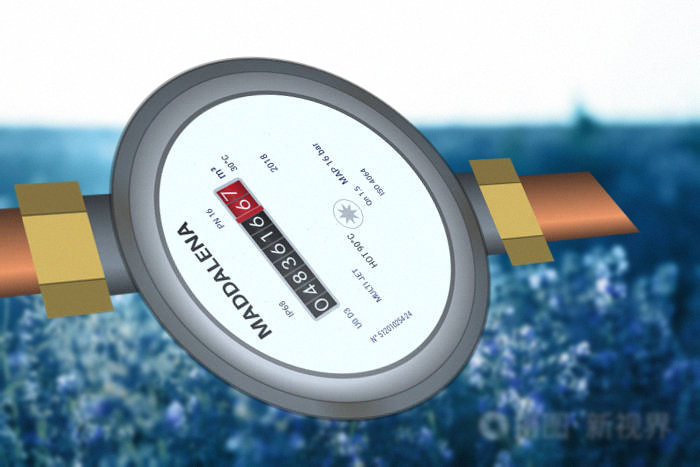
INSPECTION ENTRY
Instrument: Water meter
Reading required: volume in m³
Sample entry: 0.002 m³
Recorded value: 483616.67 m³
